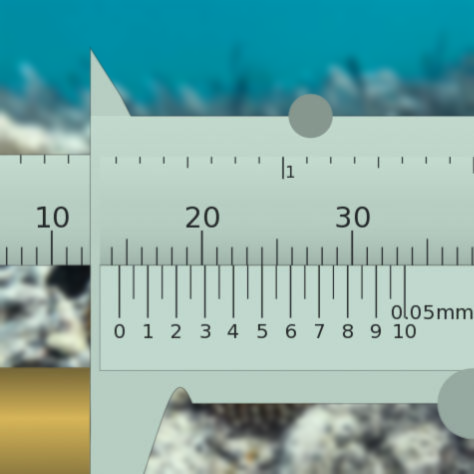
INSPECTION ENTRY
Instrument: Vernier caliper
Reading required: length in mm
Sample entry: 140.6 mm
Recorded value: 14.5 mm
